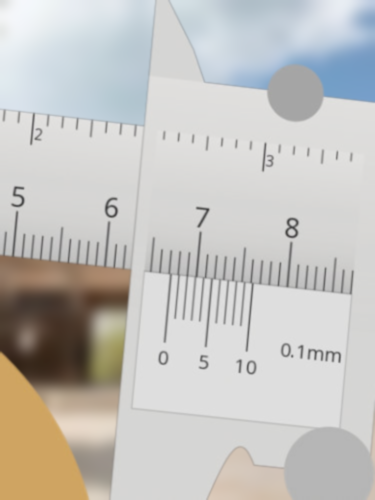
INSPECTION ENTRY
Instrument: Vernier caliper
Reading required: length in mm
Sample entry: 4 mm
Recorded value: 67.2 mm
